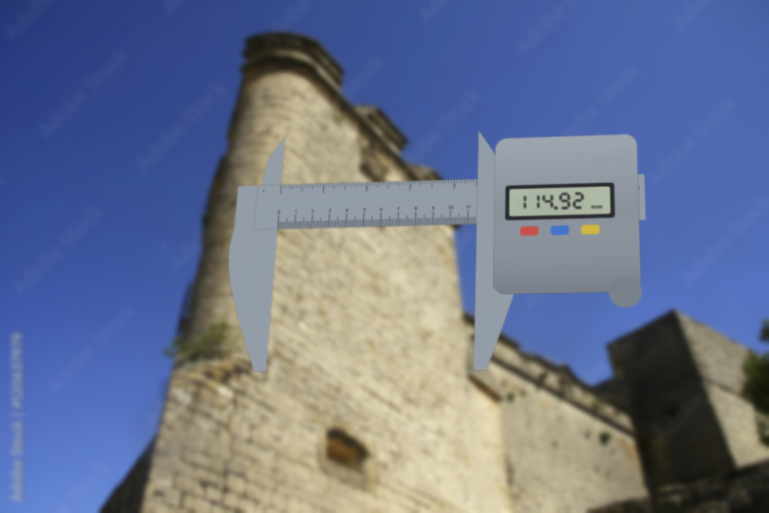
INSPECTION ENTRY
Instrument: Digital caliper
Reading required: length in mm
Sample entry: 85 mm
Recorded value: 114.92 mm
